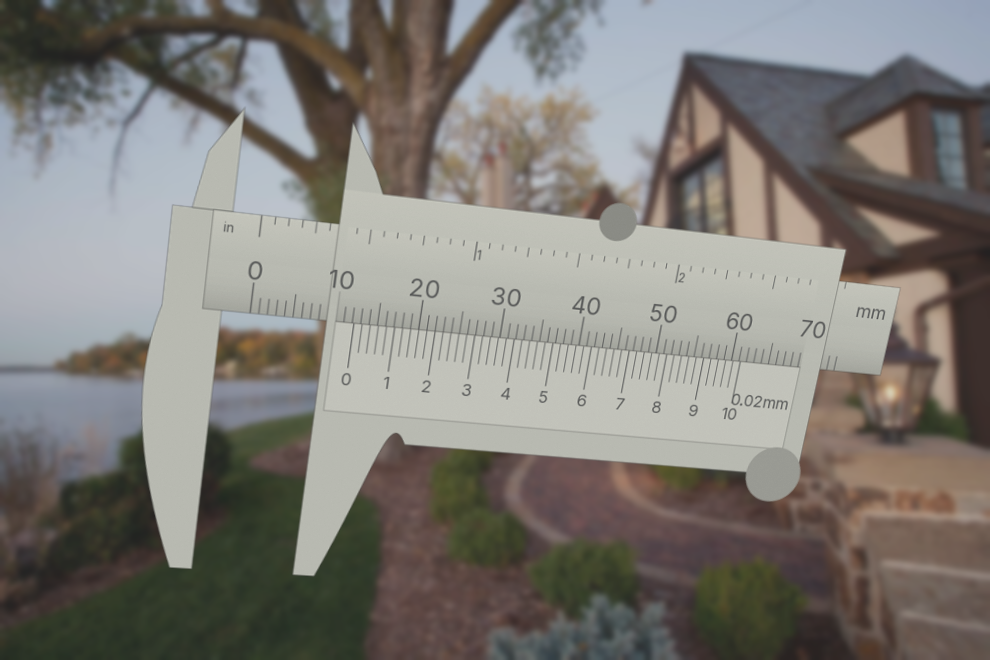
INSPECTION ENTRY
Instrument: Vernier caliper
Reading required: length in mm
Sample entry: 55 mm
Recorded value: 12.2 mm
